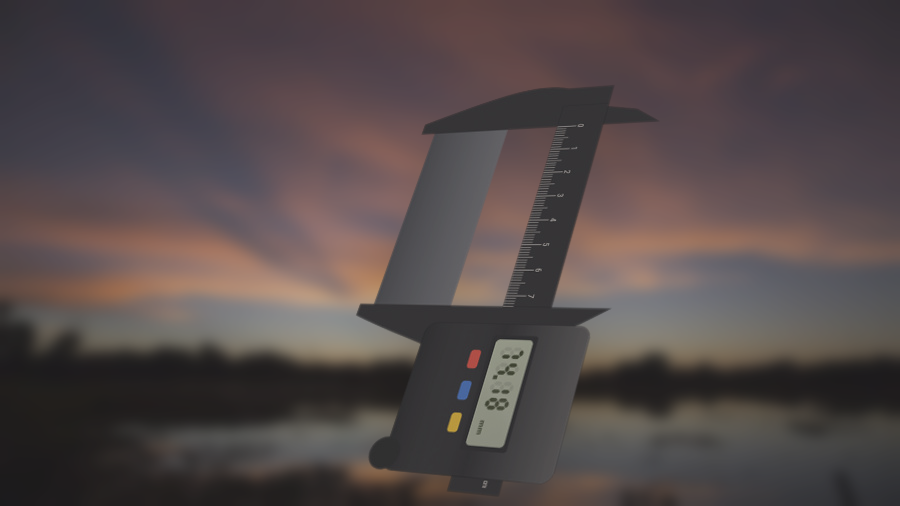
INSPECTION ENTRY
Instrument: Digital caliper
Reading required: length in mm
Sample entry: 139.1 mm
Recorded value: 74.18 mm
